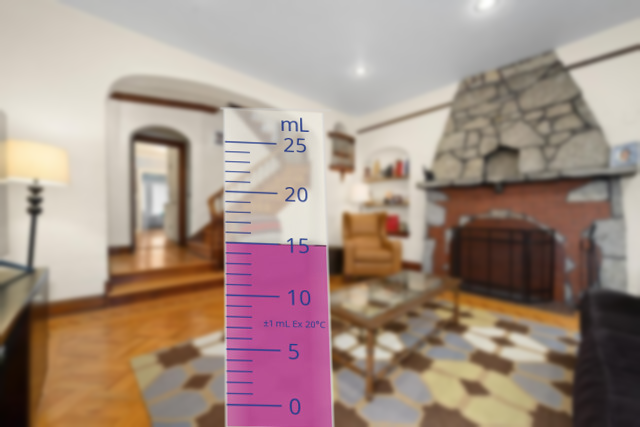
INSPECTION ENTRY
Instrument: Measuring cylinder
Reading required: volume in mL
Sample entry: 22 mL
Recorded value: 15 mL
